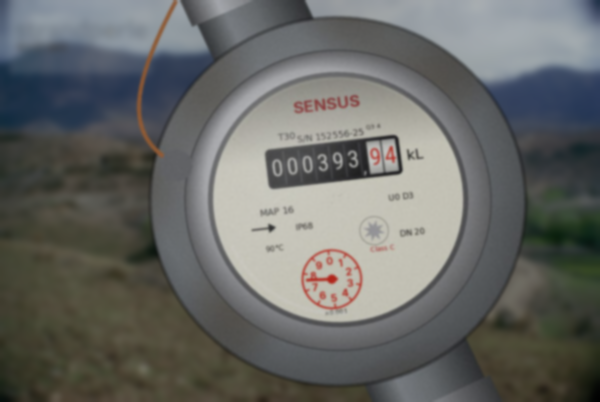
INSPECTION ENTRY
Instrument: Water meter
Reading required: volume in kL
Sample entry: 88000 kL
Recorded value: 393.947 kL
